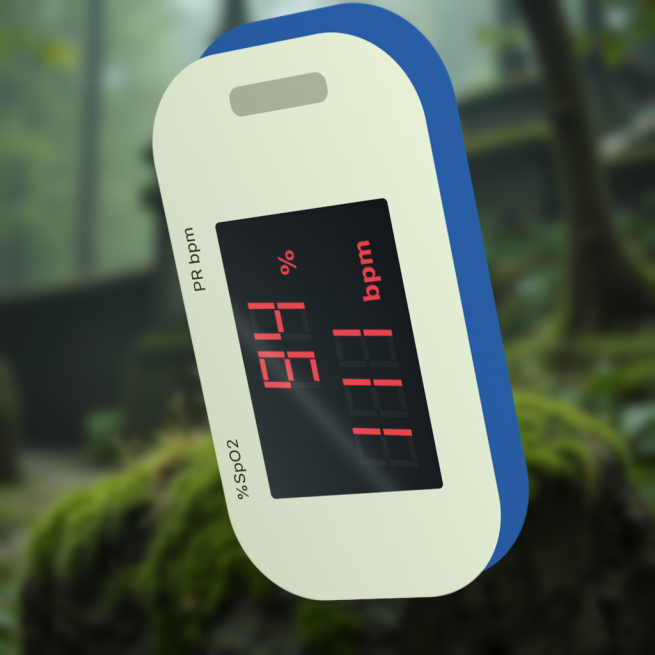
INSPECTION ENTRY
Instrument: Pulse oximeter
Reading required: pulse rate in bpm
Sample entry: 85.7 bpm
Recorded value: 111 bpm
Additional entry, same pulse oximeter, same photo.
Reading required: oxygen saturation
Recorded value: 94 %
